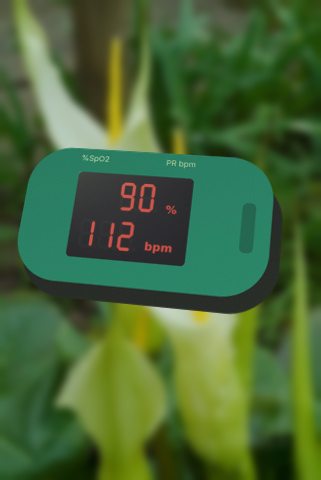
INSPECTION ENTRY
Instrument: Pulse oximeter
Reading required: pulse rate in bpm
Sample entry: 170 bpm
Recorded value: 112 bpm
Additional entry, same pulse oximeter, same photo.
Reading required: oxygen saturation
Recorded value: 90 %
